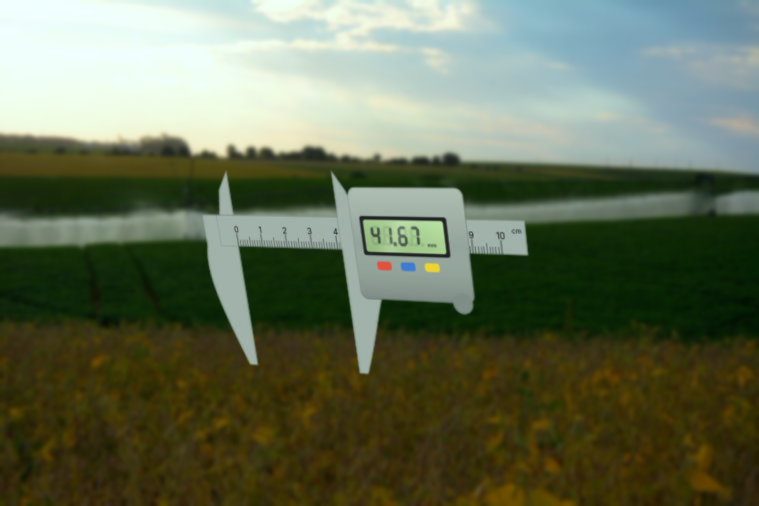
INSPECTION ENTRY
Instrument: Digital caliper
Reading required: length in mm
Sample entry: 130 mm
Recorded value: 41.67 mm
